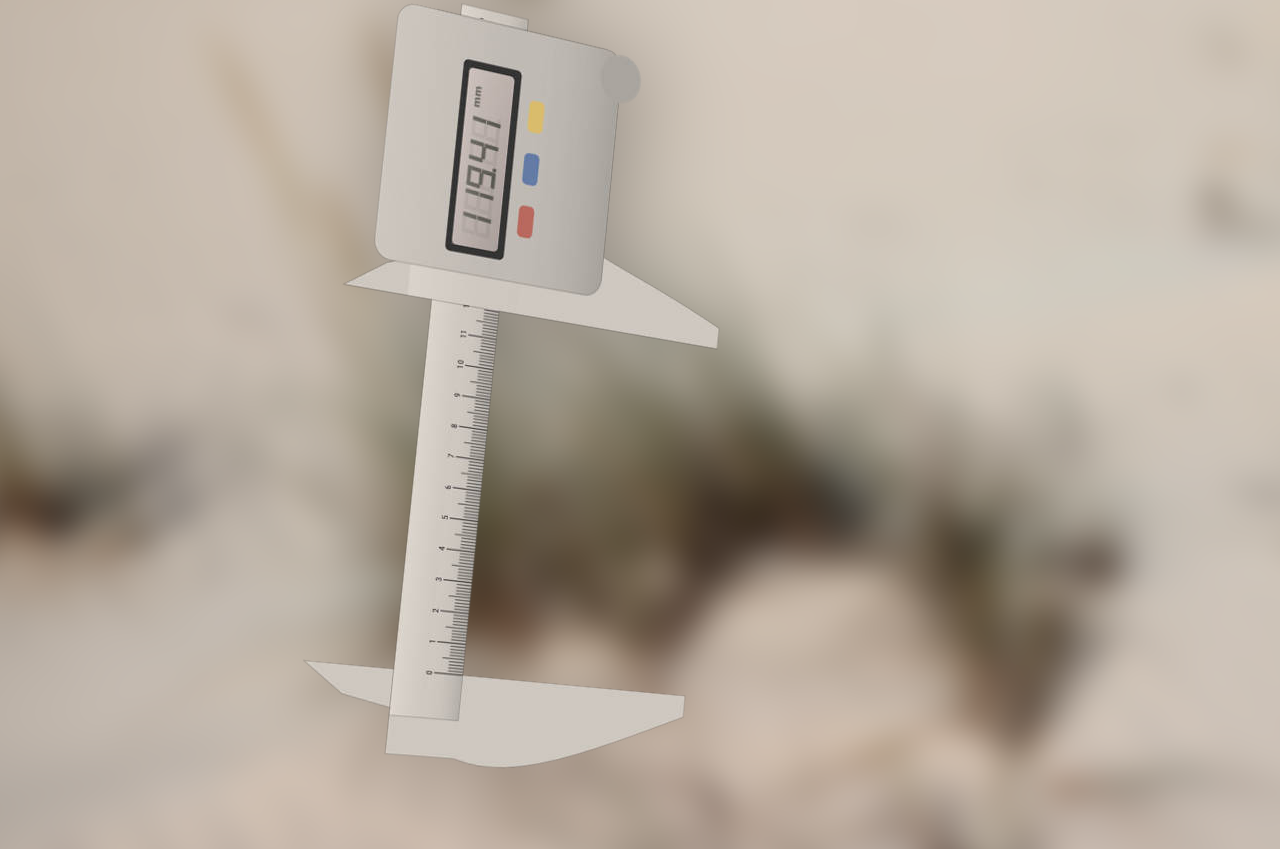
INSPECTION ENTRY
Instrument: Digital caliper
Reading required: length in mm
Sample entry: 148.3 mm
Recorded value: 119.41 mm
